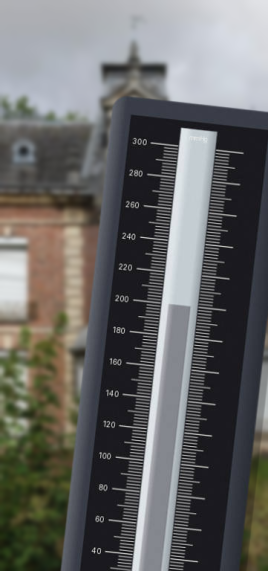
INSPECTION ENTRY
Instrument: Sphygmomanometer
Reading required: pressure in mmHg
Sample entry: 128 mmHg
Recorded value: 200 mmHg
